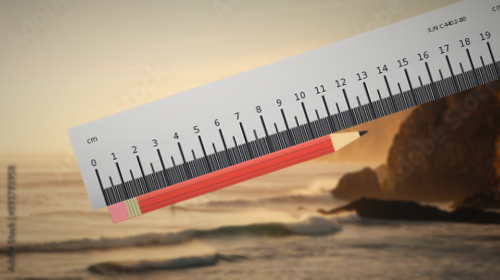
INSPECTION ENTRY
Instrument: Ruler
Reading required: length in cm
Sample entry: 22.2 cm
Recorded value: 12.5 cm
